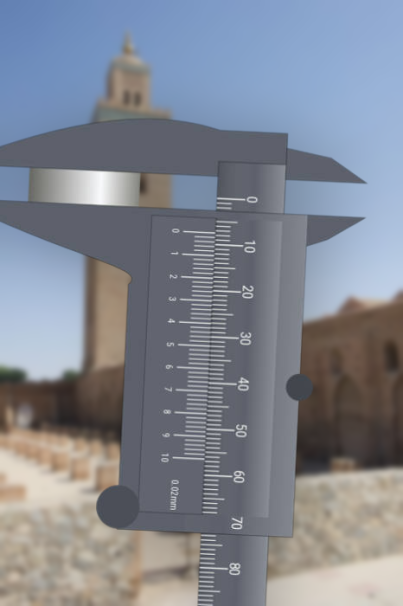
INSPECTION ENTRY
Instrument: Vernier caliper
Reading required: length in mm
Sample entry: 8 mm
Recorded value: 7.5 mm
